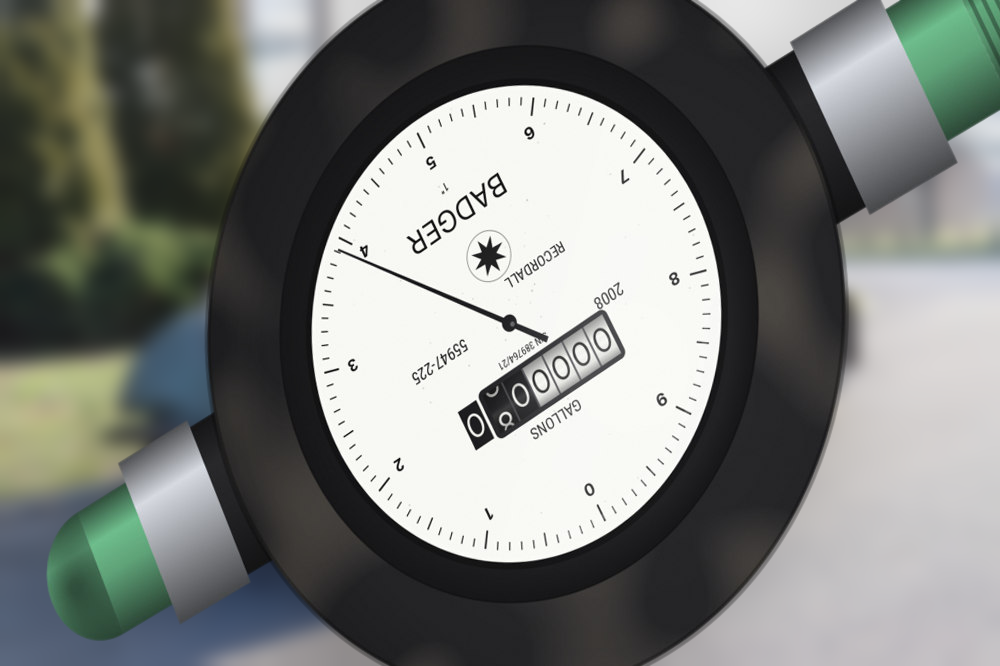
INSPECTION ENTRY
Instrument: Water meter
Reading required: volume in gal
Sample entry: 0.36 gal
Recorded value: 83.9 gal
